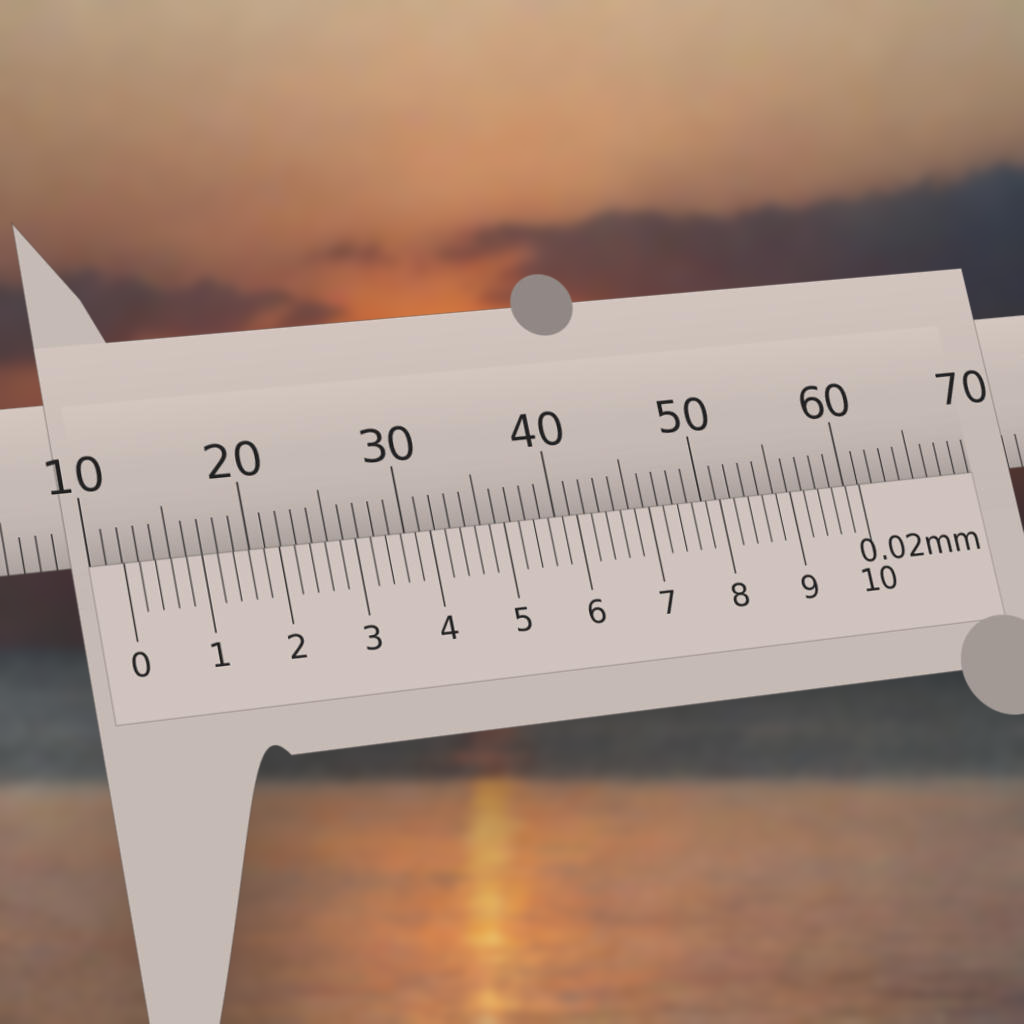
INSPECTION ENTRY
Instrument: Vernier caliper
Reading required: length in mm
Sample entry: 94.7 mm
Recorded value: 12.1 mm
